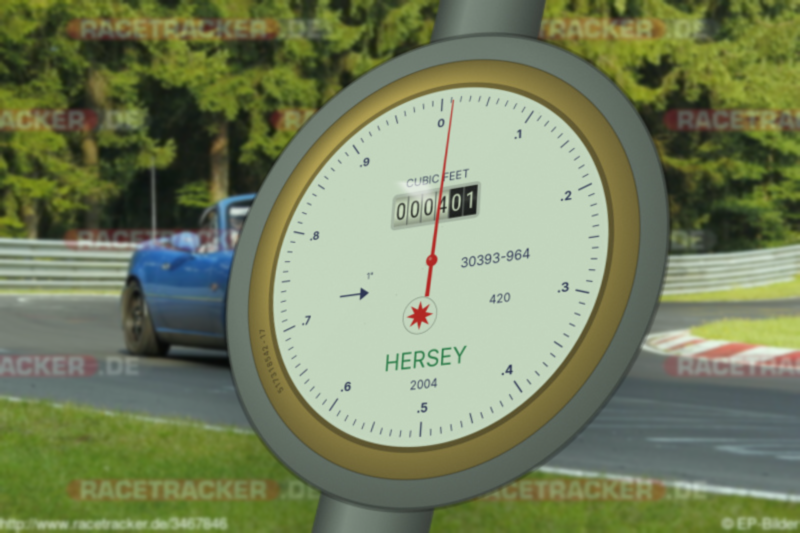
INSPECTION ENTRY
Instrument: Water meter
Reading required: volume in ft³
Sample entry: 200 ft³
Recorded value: 401.01 ft³
